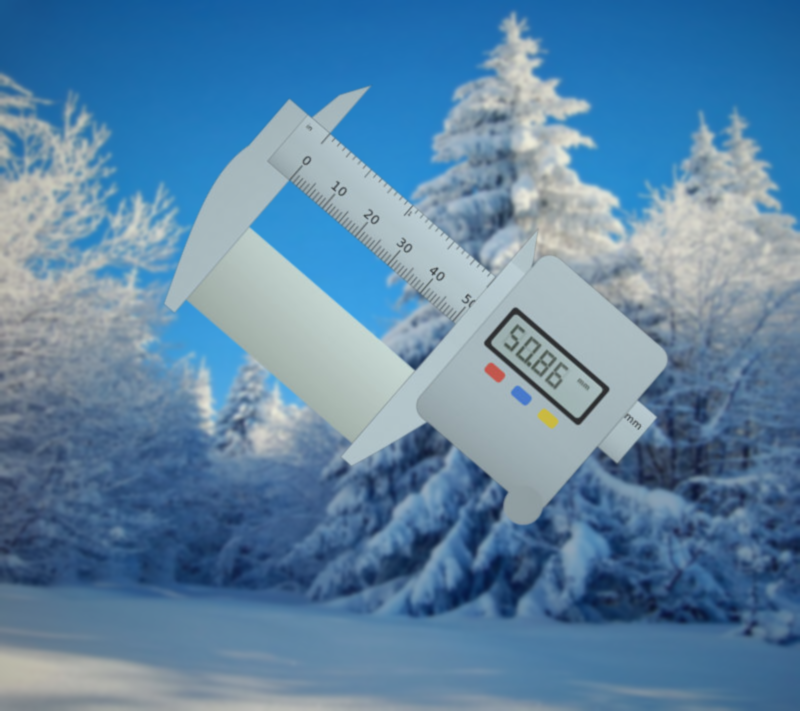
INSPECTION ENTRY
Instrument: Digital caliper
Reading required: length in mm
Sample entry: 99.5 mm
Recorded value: 50.86 mm
